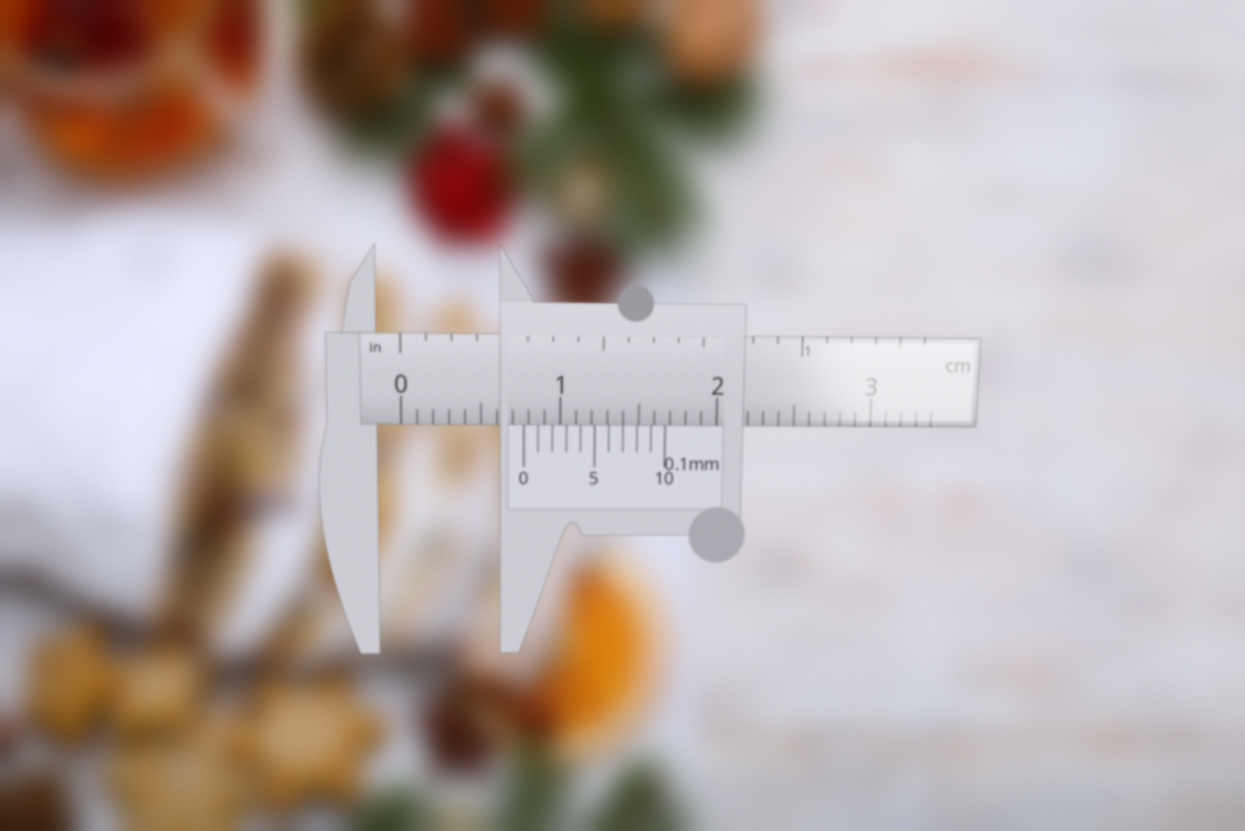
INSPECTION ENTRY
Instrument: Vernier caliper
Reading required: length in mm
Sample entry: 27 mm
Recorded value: 7.7 mm
